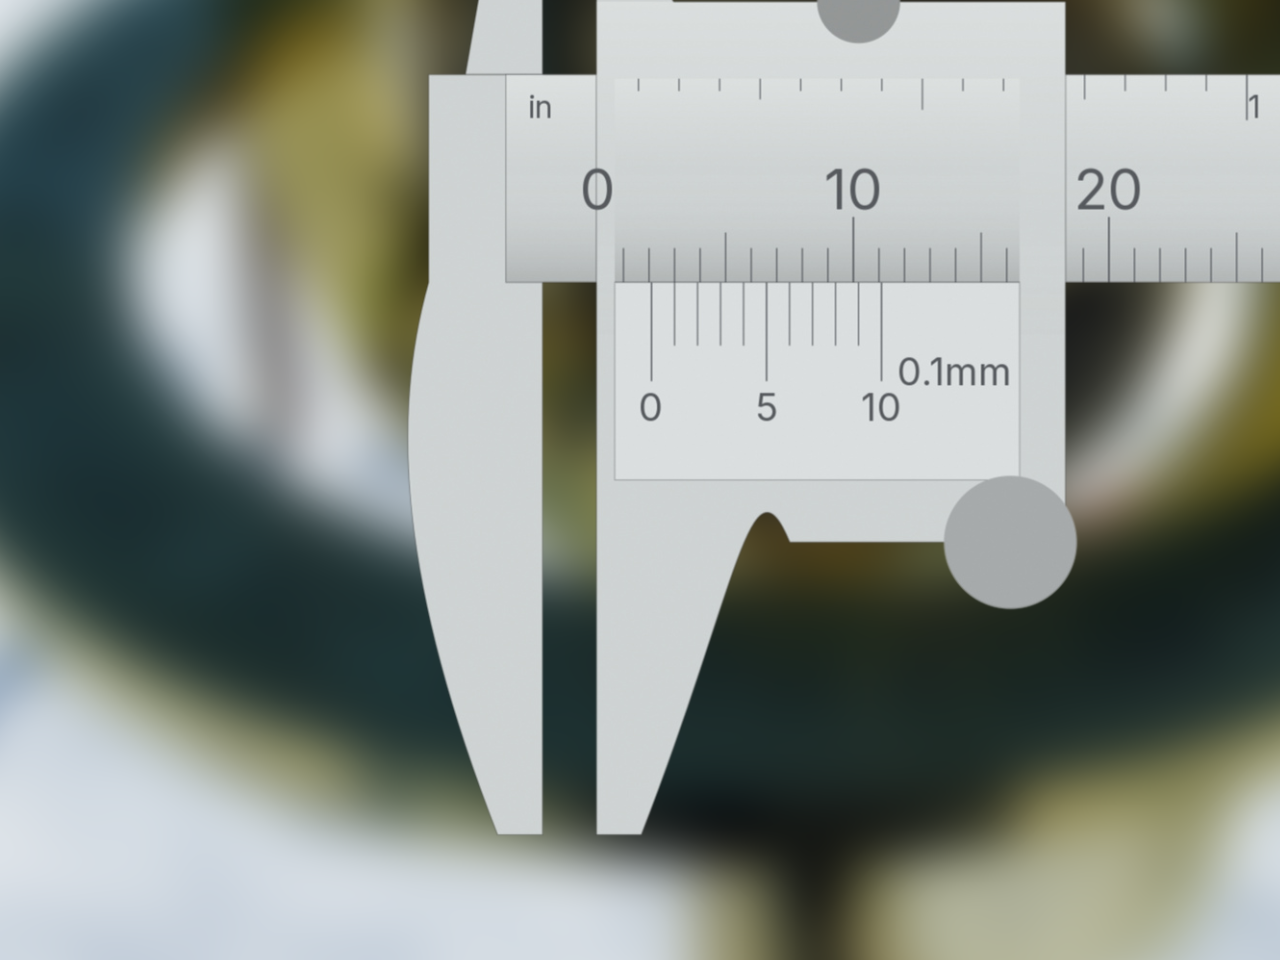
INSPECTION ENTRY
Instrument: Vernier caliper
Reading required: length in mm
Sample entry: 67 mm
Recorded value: 2.1 mm
